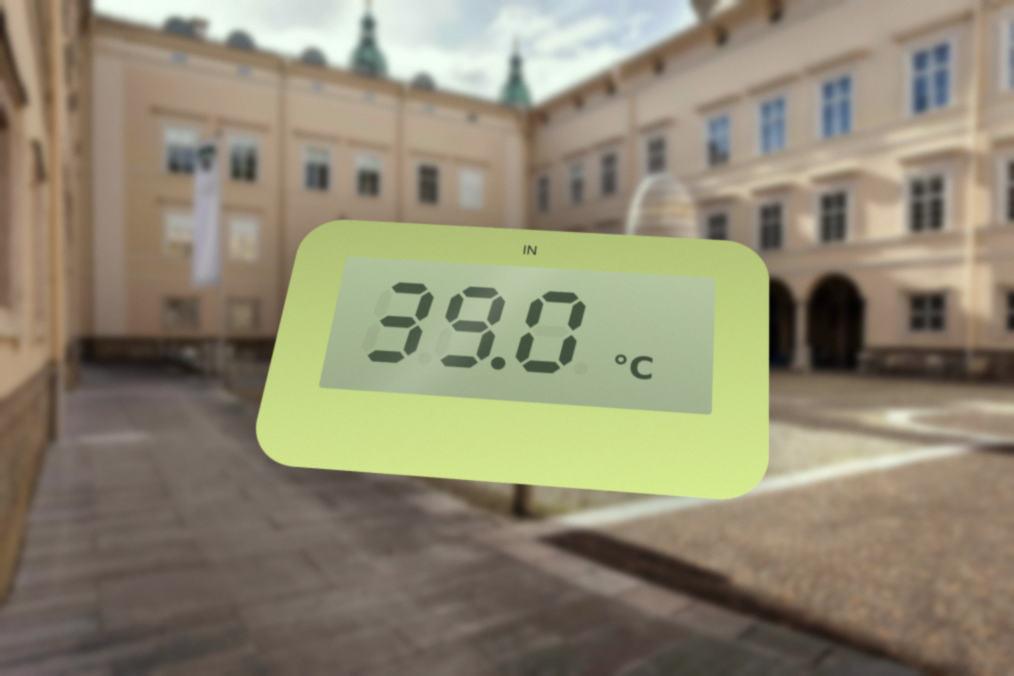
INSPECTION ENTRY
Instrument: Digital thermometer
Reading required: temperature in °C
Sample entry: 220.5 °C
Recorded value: 39.0 °C
